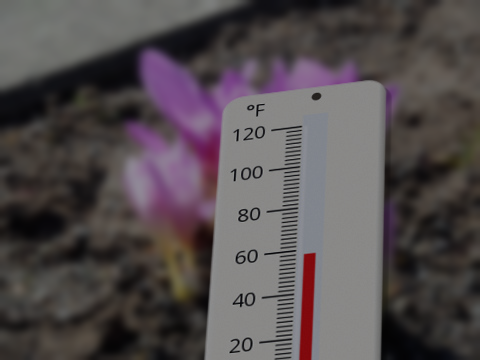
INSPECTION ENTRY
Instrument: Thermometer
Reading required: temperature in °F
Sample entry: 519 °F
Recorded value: 58 °F
